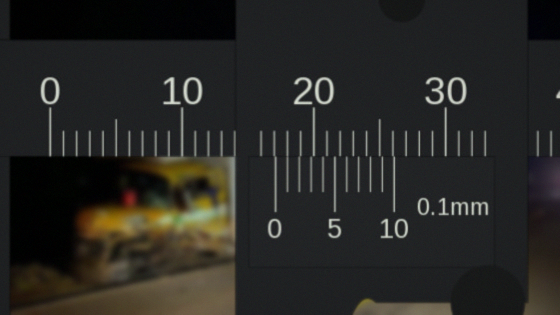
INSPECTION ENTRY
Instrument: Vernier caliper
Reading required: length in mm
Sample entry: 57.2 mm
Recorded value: 17.1 mm
